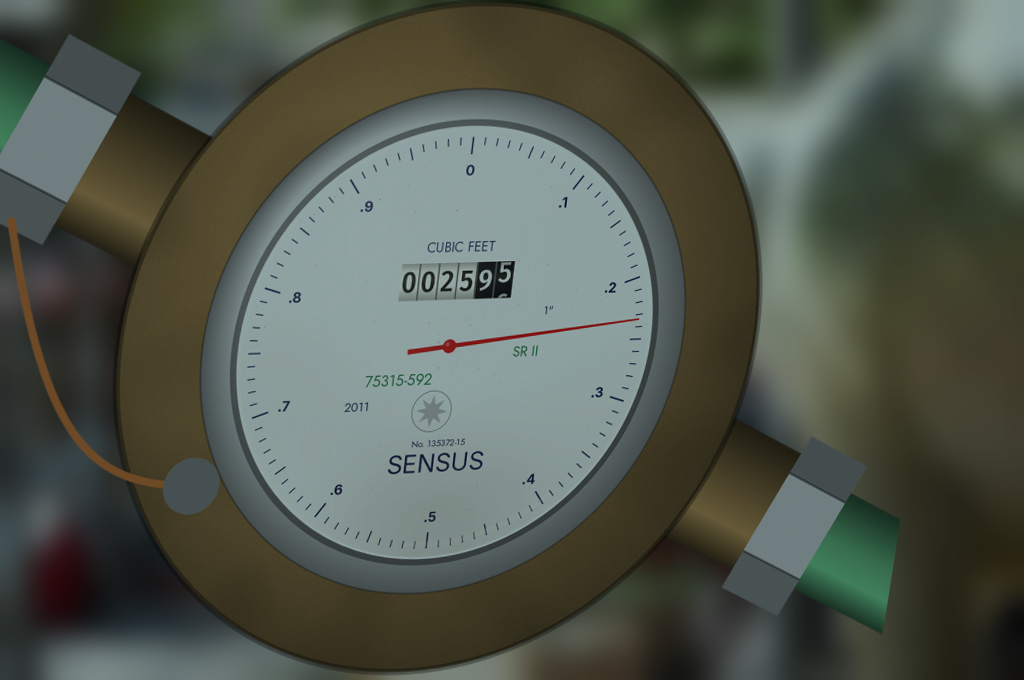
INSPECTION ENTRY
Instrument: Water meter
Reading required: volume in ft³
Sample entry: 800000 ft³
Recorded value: 2595.23 ft³
